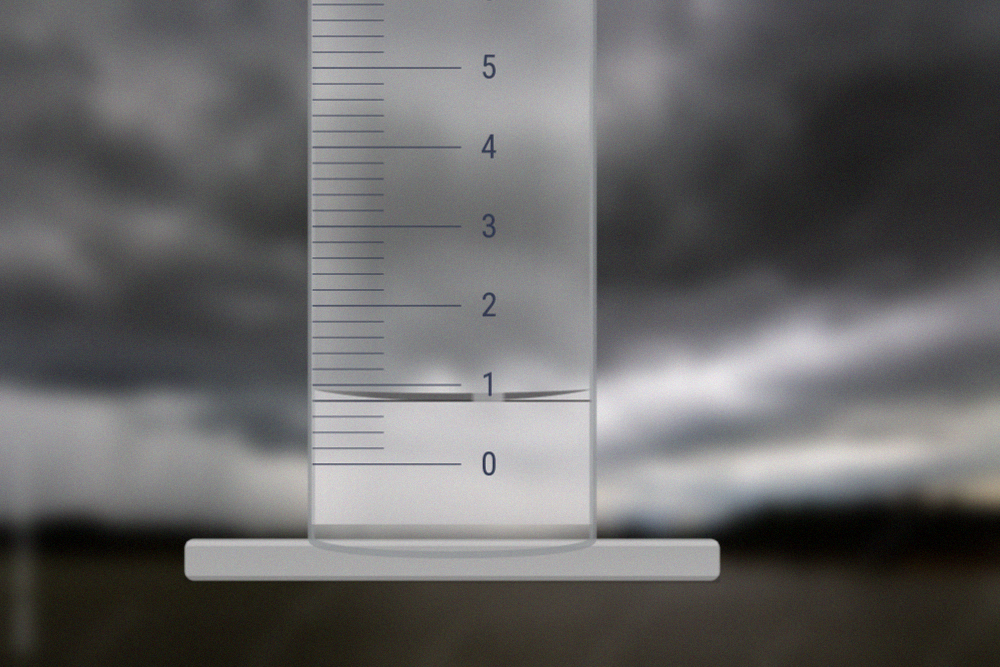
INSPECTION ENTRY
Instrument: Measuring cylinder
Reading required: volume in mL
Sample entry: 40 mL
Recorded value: 0.8 mL
